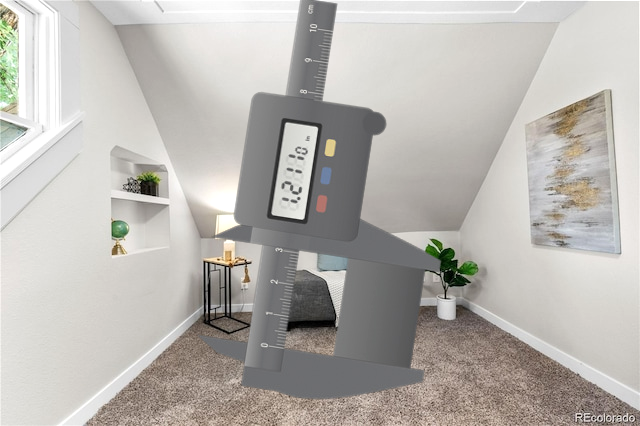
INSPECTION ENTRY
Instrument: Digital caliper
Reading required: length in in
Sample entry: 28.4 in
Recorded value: 1.2110 in
